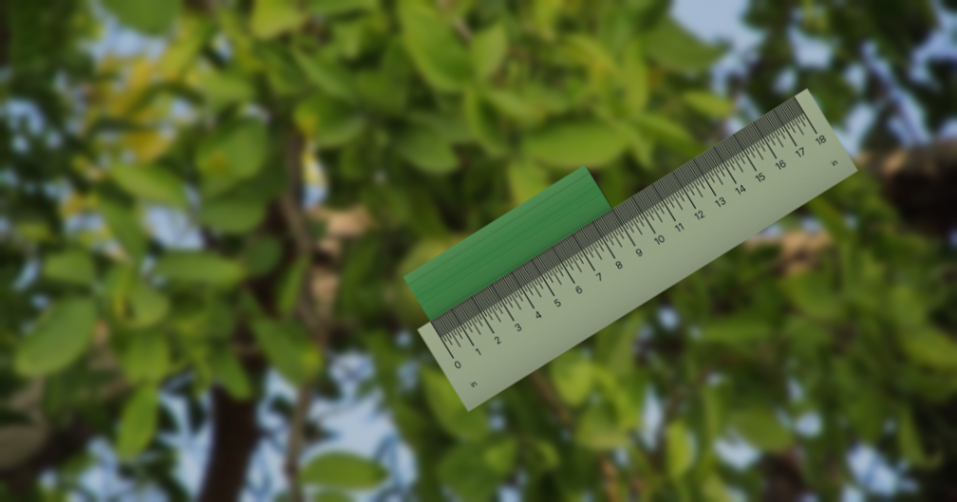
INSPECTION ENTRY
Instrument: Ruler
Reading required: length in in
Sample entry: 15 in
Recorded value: 9 in
